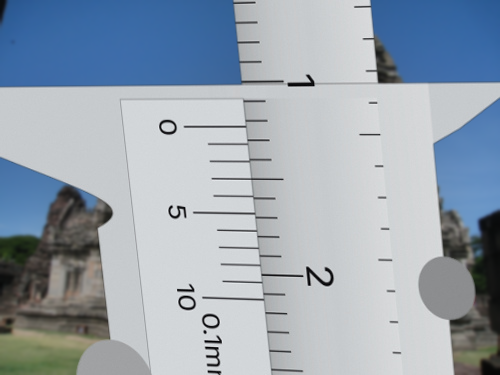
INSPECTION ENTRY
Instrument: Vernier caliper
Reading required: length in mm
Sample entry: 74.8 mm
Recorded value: 12.3 mm
